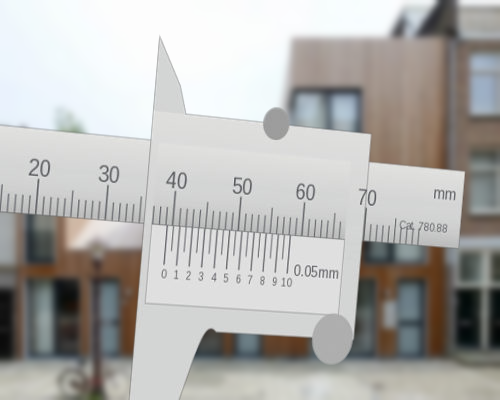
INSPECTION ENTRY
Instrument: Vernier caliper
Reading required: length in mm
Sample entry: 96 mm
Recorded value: 39.2 mm
